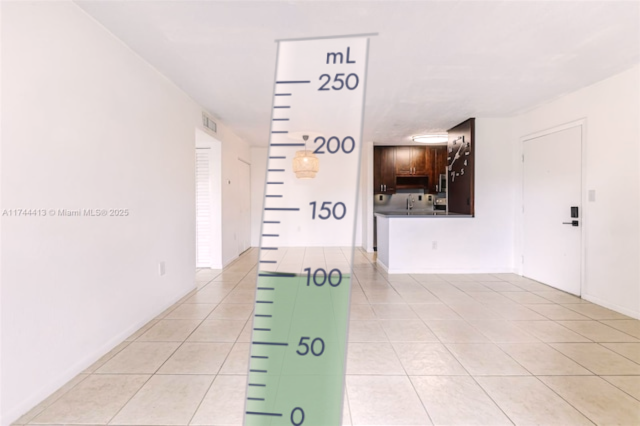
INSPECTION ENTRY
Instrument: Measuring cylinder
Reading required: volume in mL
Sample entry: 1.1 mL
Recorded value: 100 mL
